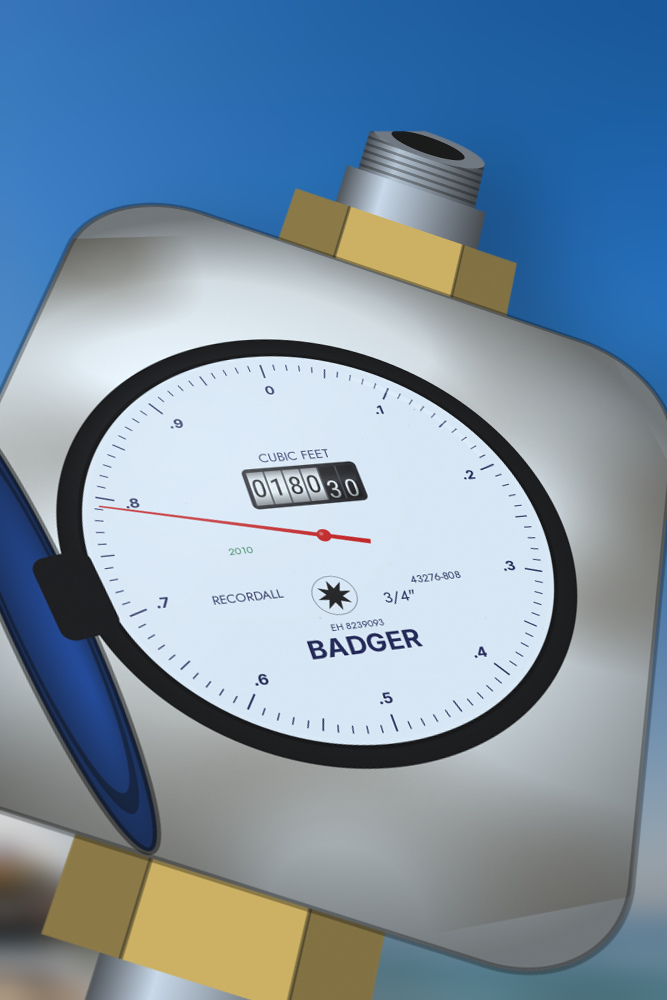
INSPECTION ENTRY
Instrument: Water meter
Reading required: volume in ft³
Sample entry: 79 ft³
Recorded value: 18029.79 ft³
